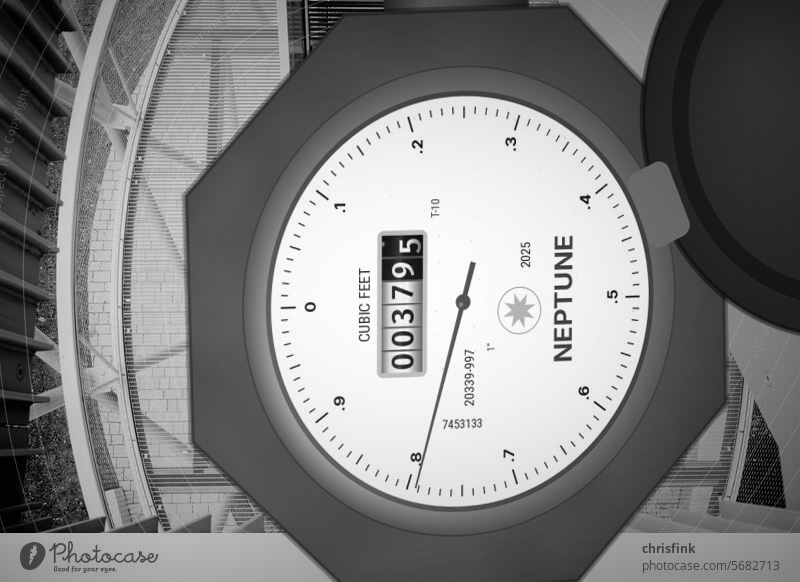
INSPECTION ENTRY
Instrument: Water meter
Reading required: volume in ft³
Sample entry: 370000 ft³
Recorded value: 3794.79 ft³
